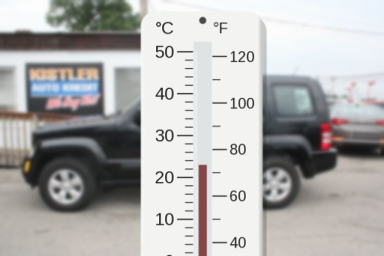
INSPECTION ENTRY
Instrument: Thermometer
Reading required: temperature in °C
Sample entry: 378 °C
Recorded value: 23 °C
